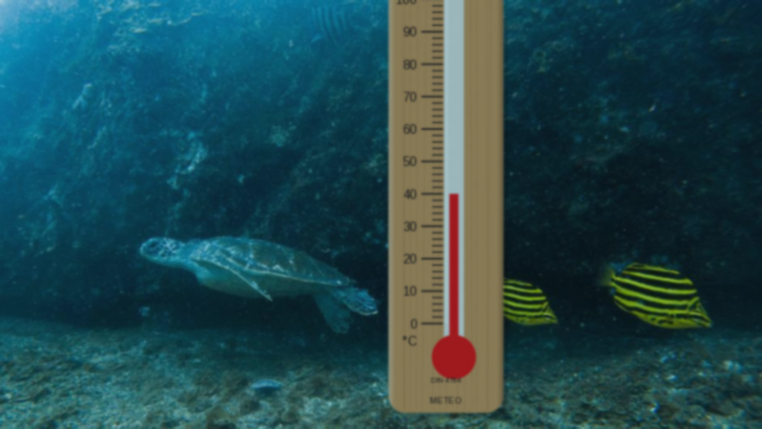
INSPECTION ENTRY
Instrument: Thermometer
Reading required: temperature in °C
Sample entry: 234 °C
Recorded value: 40 °C
